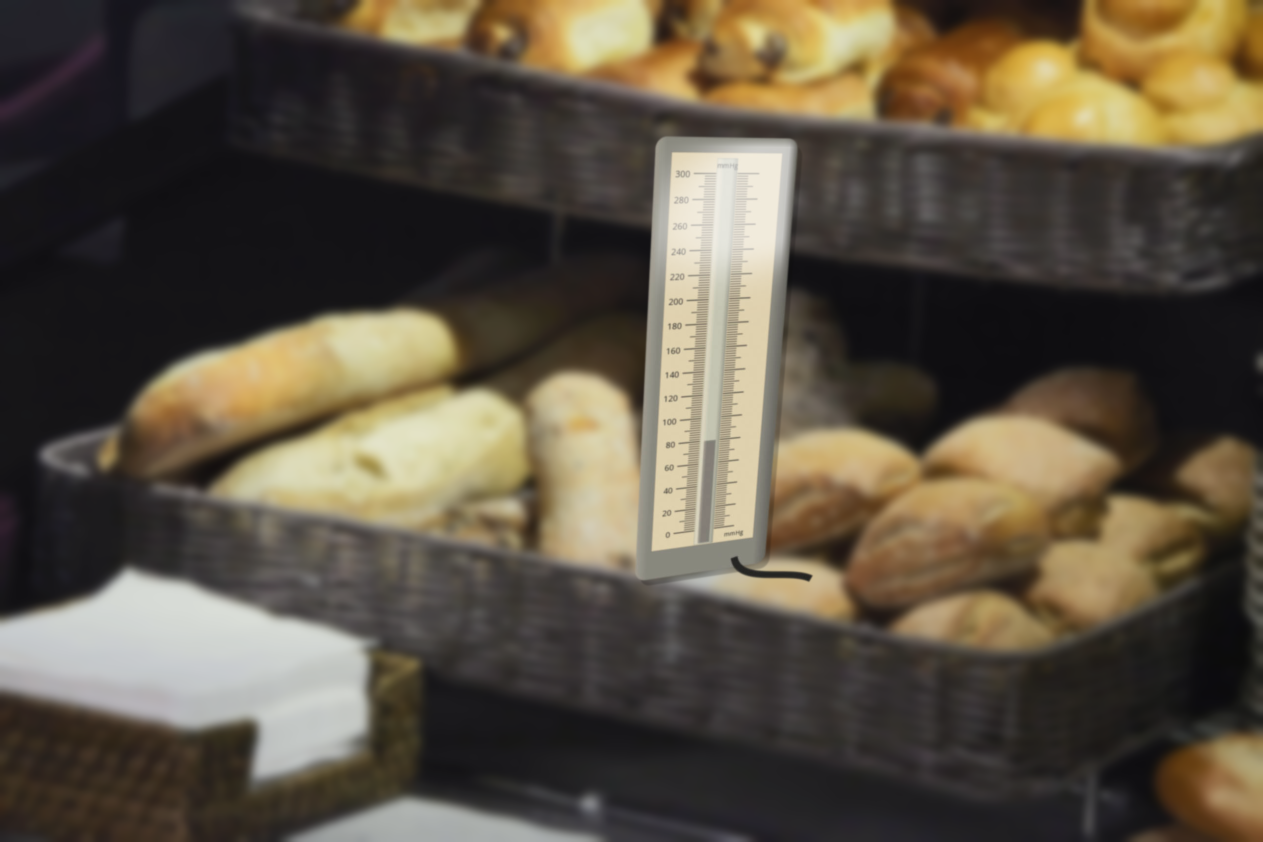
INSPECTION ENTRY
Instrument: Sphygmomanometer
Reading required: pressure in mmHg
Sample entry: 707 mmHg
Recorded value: 80 mmHg
